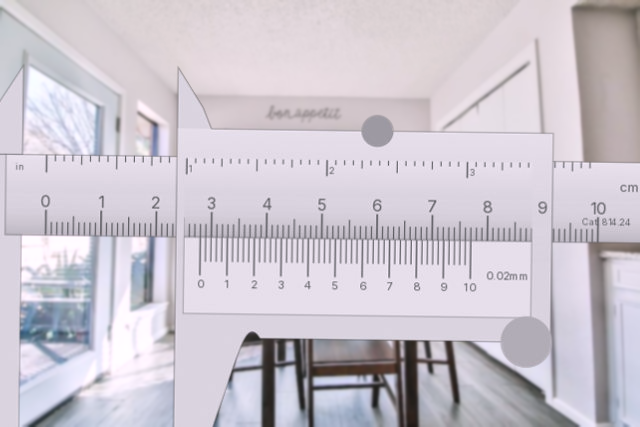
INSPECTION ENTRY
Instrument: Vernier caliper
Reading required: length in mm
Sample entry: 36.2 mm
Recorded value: 28.0 mm
